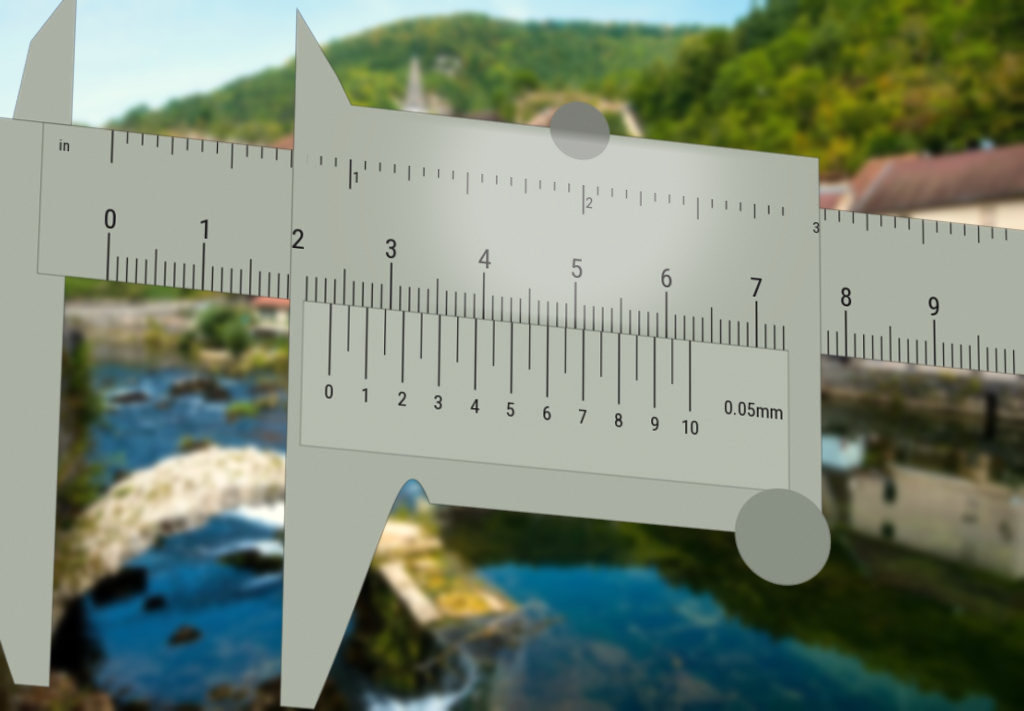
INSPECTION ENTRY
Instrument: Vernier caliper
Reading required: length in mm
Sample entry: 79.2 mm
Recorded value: 23.6 mm
